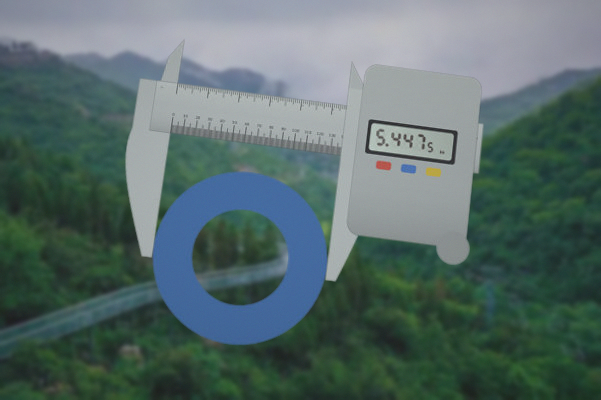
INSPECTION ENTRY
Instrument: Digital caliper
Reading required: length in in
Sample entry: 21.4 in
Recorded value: 5.4475 in
